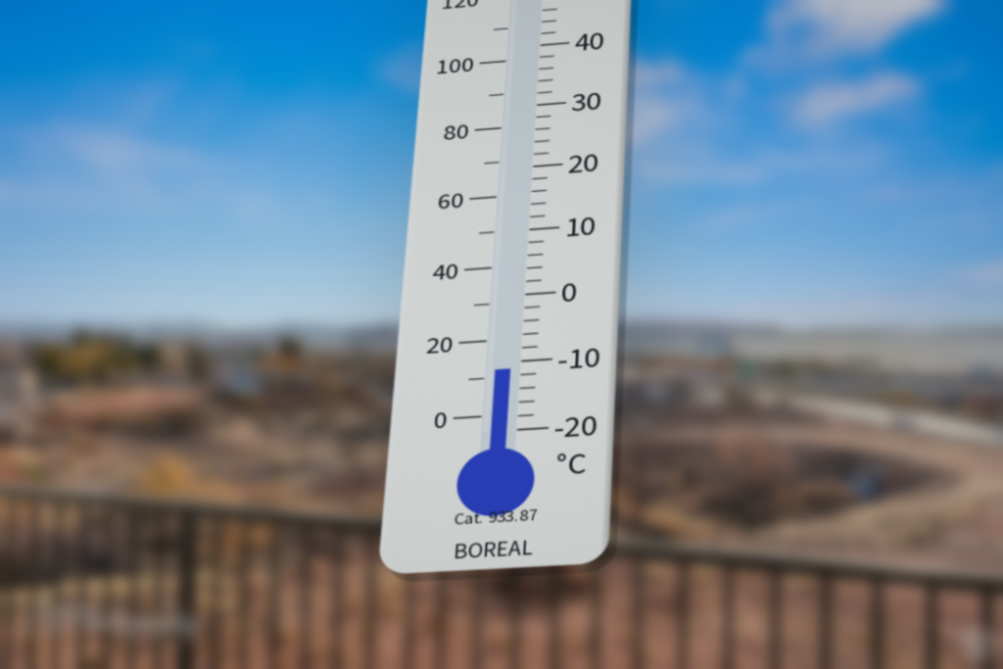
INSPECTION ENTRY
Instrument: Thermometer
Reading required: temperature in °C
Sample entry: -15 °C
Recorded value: -11 °C
